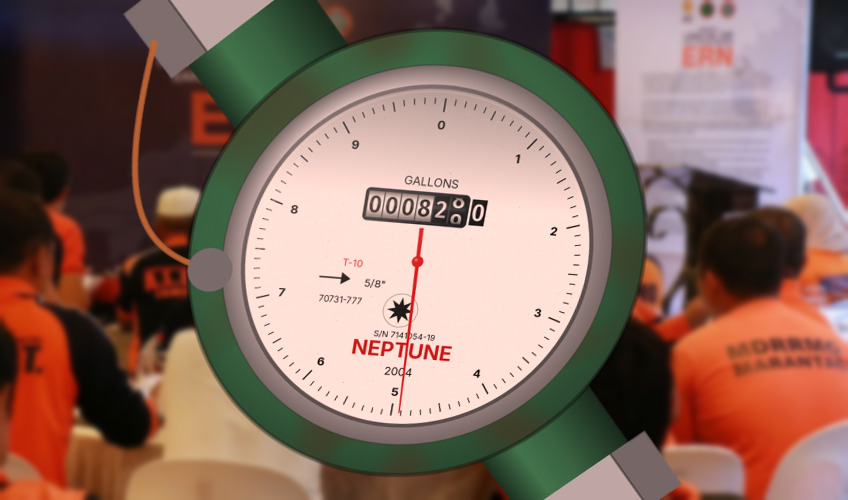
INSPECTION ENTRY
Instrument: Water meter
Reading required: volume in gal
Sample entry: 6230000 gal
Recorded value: 8284.9 gal
